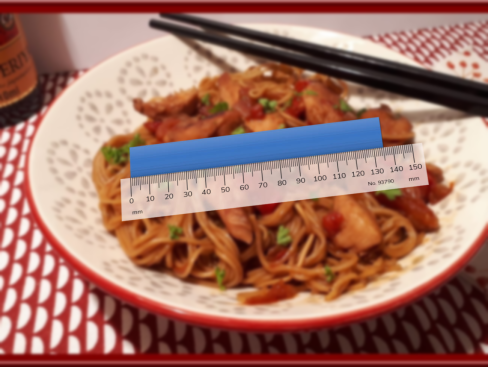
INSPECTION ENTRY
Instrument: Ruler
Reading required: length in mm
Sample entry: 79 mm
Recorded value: 135 mm
